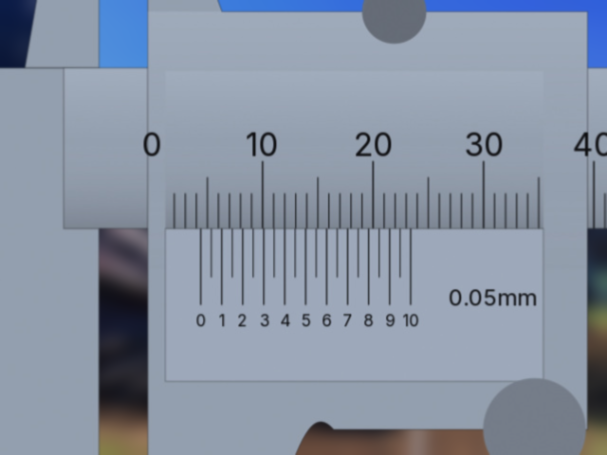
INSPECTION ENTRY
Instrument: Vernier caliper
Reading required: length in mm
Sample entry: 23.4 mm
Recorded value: 4.4 mm
